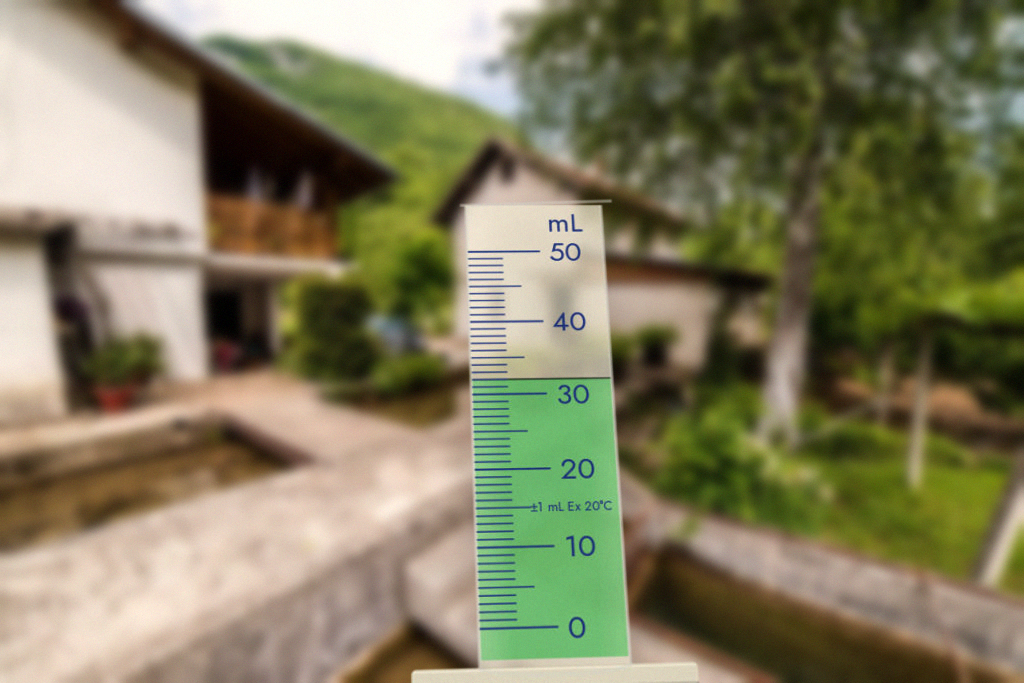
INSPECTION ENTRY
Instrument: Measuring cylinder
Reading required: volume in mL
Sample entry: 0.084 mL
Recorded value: 32 mL
